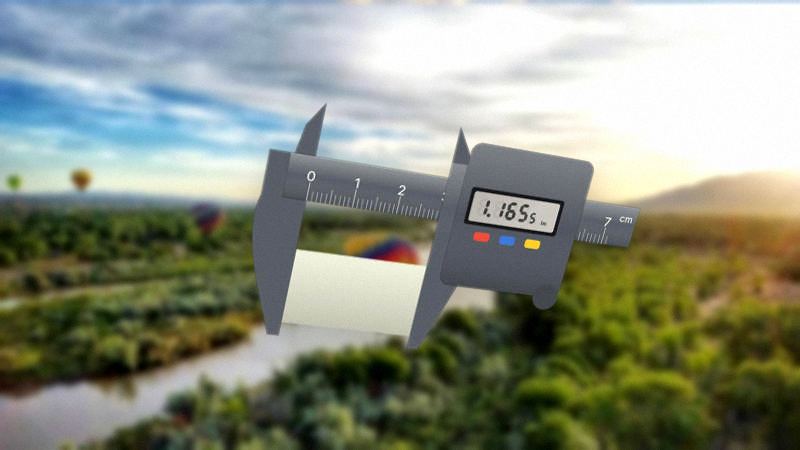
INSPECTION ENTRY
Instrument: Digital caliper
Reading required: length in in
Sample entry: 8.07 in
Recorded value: 1.1655 in
